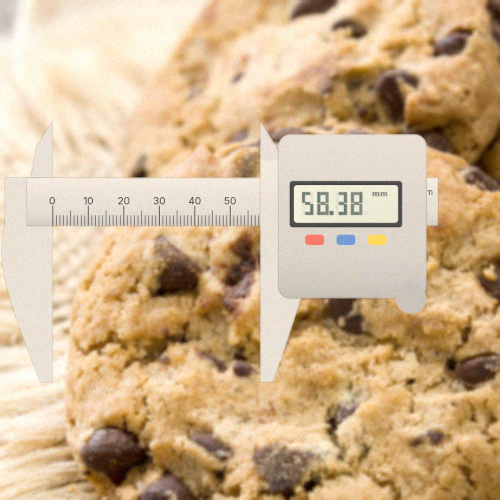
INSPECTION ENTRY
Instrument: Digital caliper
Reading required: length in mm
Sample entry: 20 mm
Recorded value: 58.38 mm
